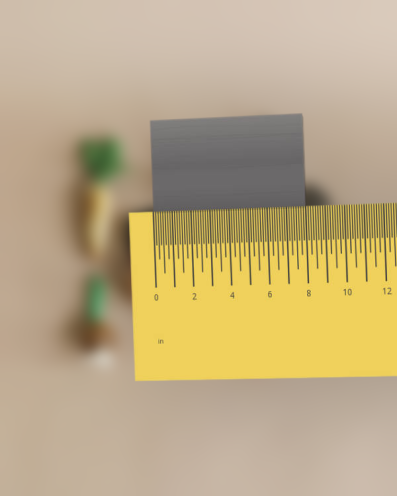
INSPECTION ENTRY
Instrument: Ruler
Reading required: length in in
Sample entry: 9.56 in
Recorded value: 8 in
